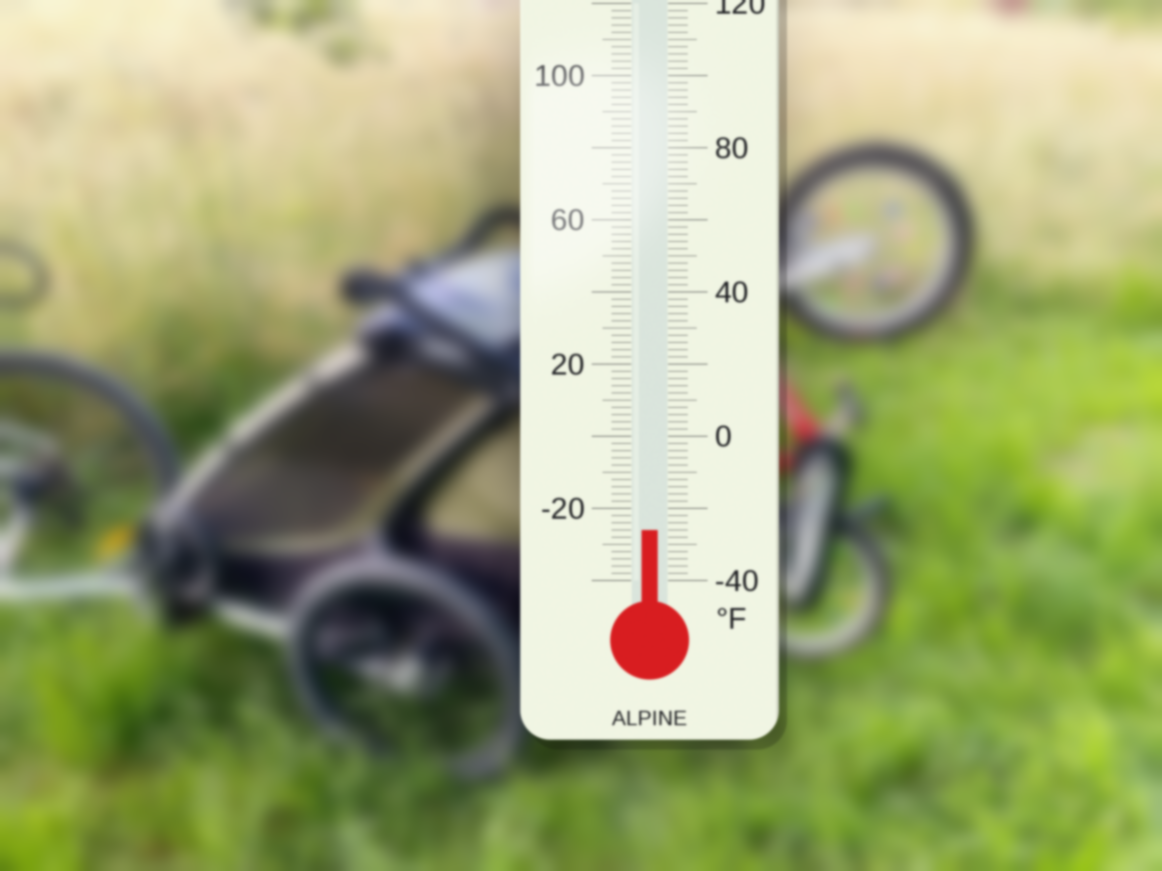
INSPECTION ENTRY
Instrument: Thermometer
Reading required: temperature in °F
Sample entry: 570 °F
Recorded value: -26 °F
